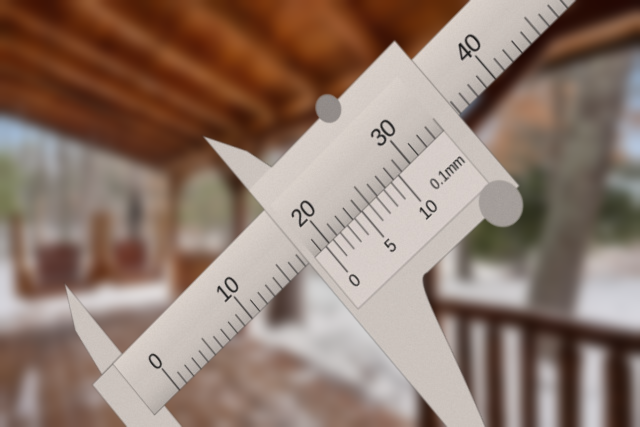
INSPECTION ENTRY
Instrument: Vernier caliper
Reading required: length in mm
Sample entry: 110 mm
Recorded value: 19.6 mm
